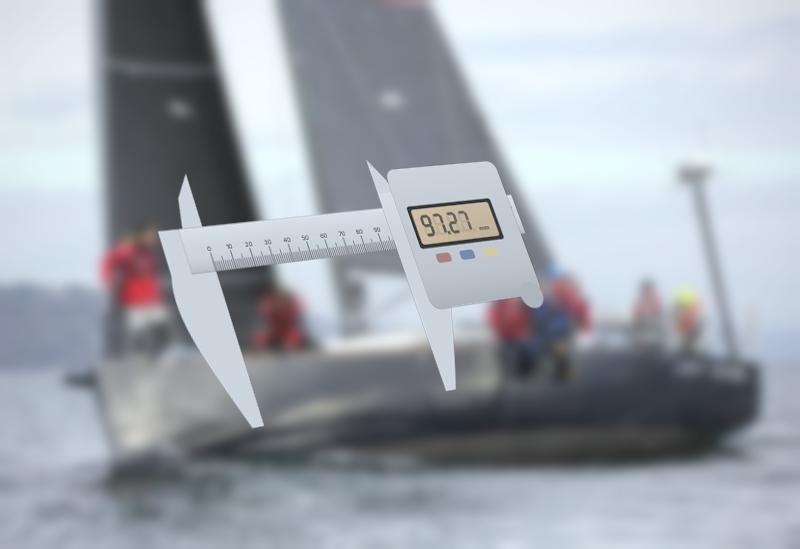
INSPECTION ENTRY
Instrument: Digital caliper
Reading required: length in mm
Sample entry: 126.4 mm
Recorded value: 97.27 mm
